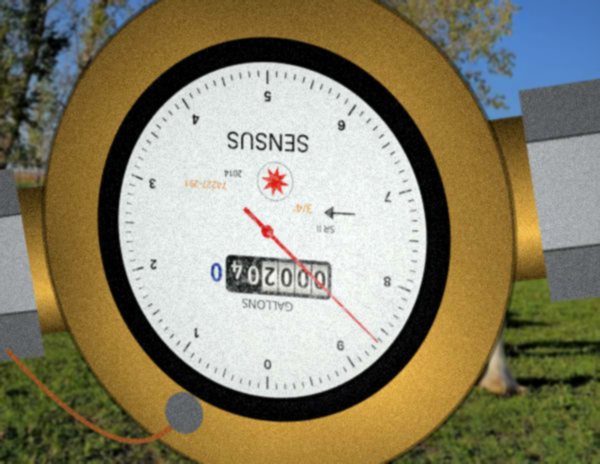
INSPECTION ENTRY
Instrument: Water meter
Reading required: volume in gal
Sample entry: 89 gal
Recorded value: 2038.6 gal
